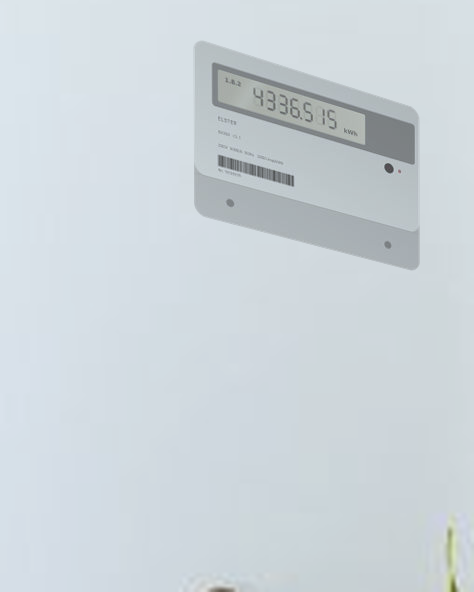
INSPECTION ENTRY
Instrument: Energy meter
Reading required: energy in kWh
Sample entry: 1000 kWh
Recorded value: 4336.515 kWh
